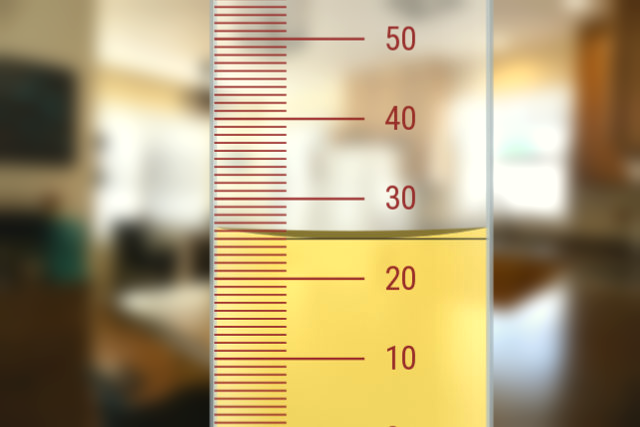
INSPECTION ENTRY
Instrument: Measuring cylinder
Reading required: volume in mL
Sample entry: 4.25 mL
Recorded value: 25 mL
